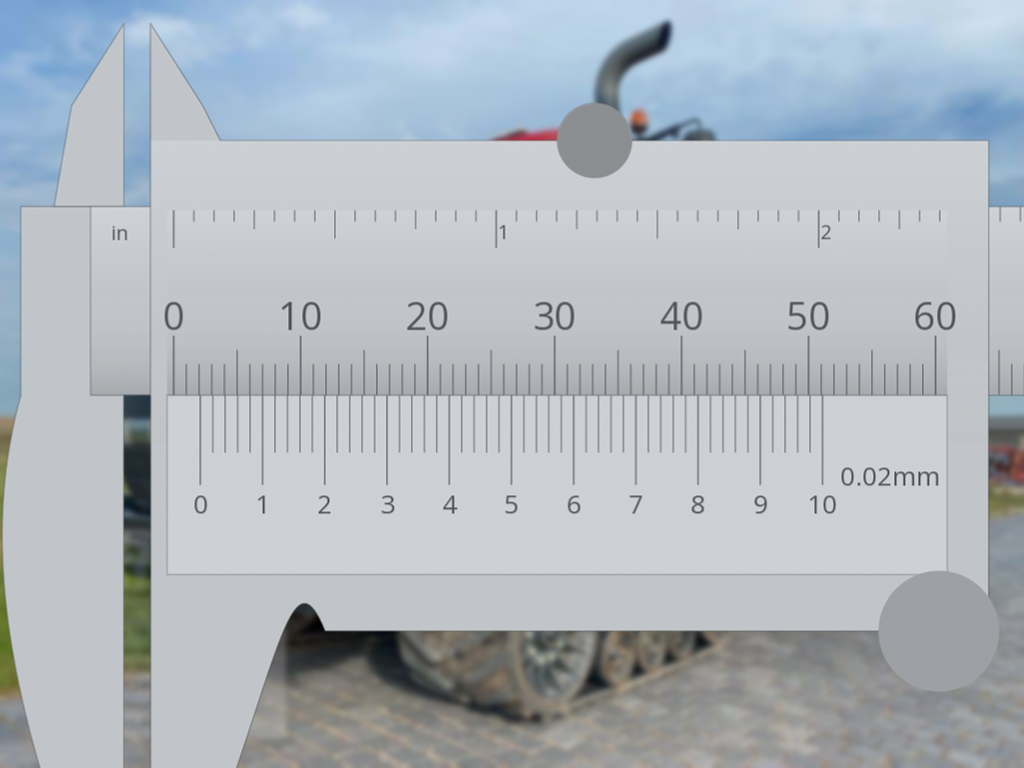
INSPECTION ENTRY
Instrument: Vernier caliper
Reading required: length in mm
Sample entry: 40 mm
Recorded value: 2.1 mm
